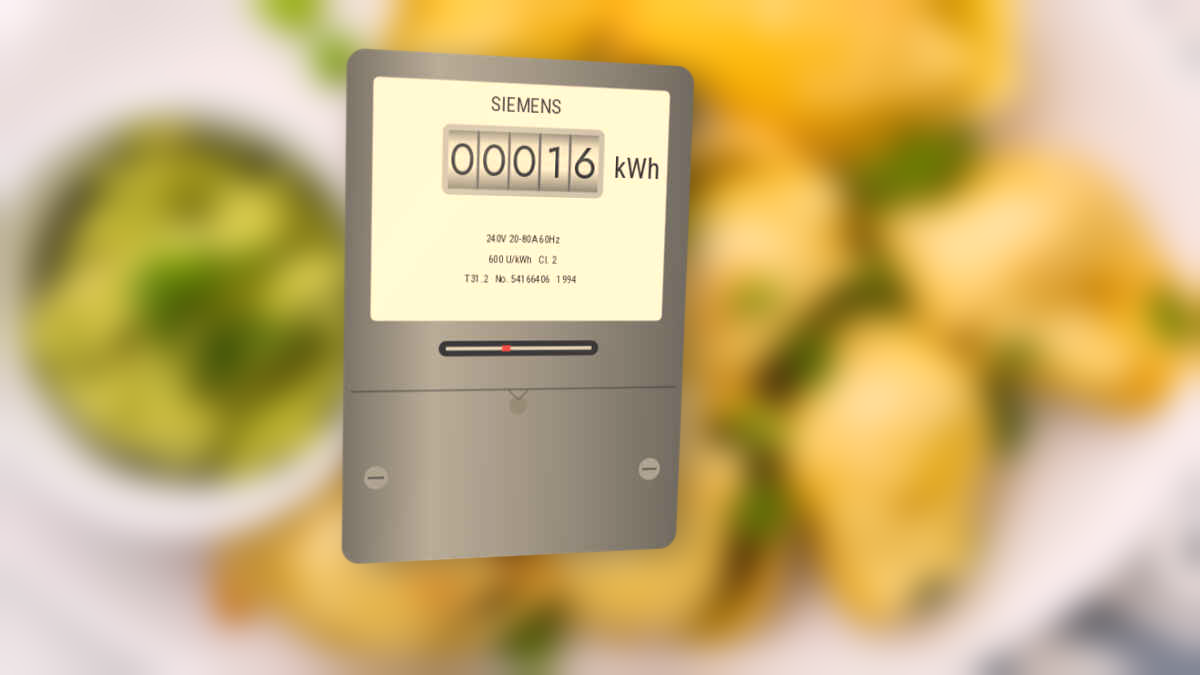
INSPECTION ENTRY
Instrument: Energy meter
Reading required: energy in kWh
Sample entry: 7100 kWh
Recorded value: 16 kWh
